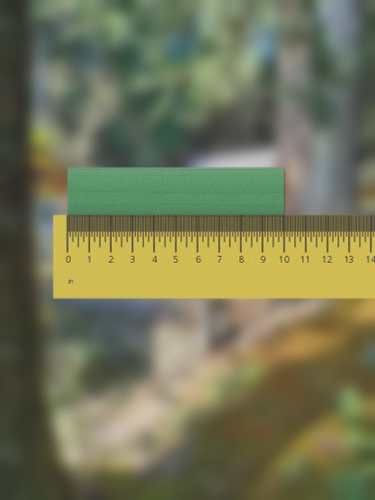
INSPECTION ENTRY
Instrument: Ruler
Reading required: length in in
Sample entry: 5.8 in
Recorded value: 10 in
